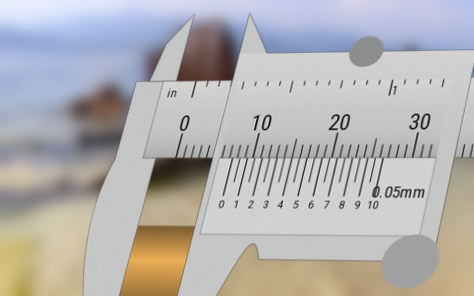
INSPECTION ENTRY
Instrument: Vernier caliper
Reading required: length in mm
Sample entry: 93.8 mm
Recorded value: 7.4 mm
